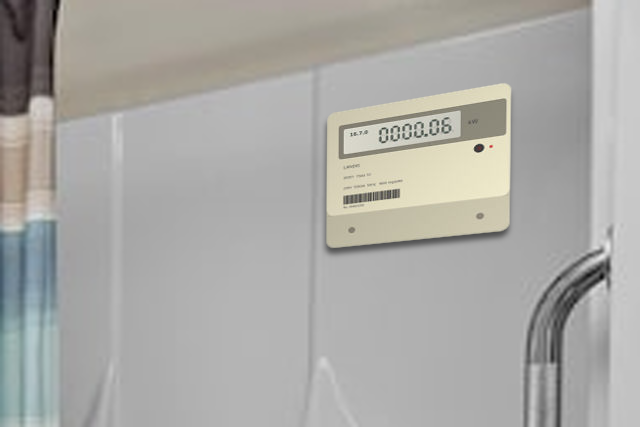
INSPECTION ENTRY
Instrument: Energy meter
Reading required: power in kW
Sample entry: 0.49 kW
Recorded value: 0.06 kW
